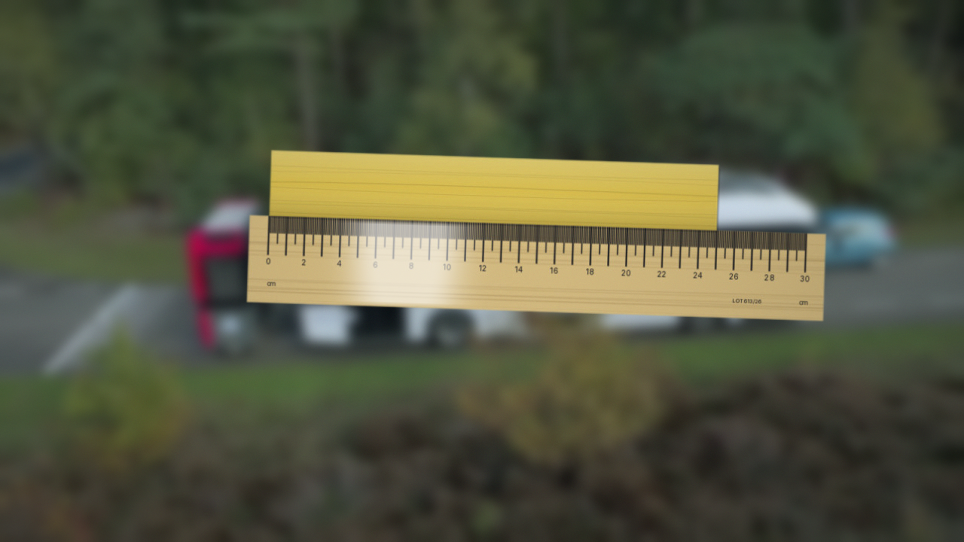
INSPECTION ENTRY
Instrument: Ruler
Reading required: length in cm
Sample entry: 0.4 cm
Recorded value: 25 cm
